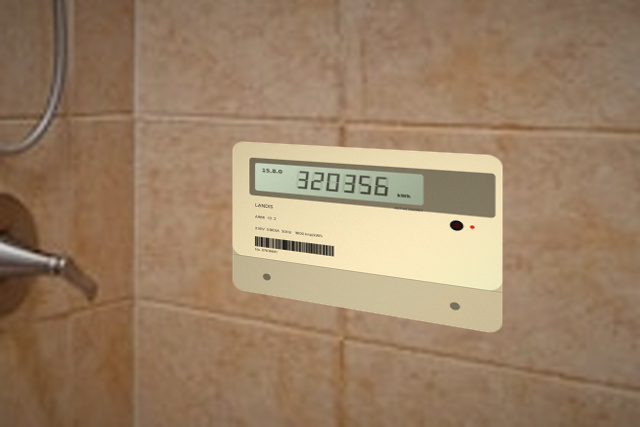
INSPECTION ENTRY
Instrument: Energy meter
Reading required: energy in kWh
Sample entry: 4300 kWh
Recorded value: 320356 kWh
